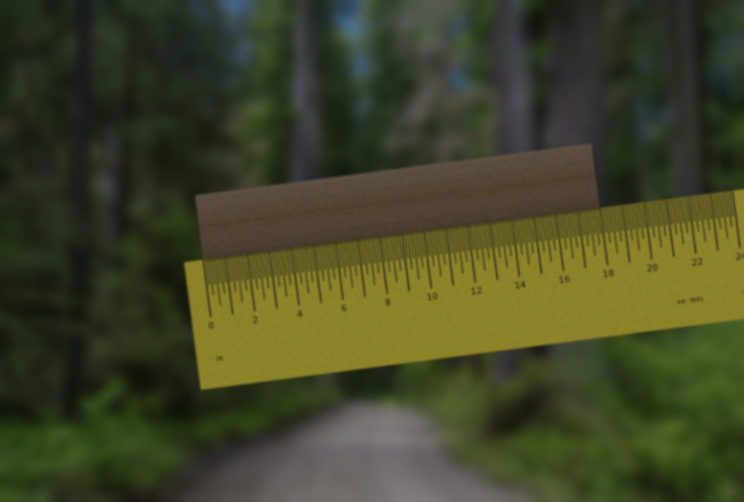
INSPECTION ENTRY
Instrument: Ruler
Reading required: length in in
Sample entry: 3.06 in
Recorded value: 18 in
